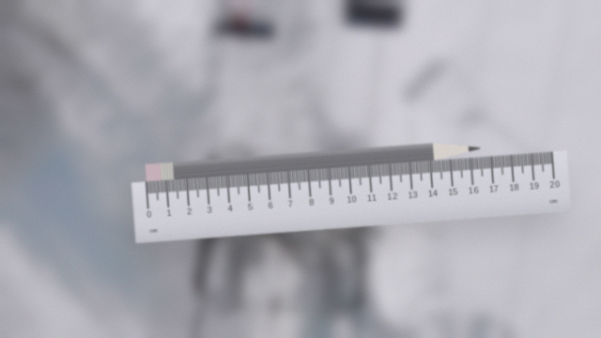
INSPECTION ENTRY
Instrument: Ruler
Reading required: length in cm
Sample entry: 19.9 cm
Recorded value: 16.5 cm
